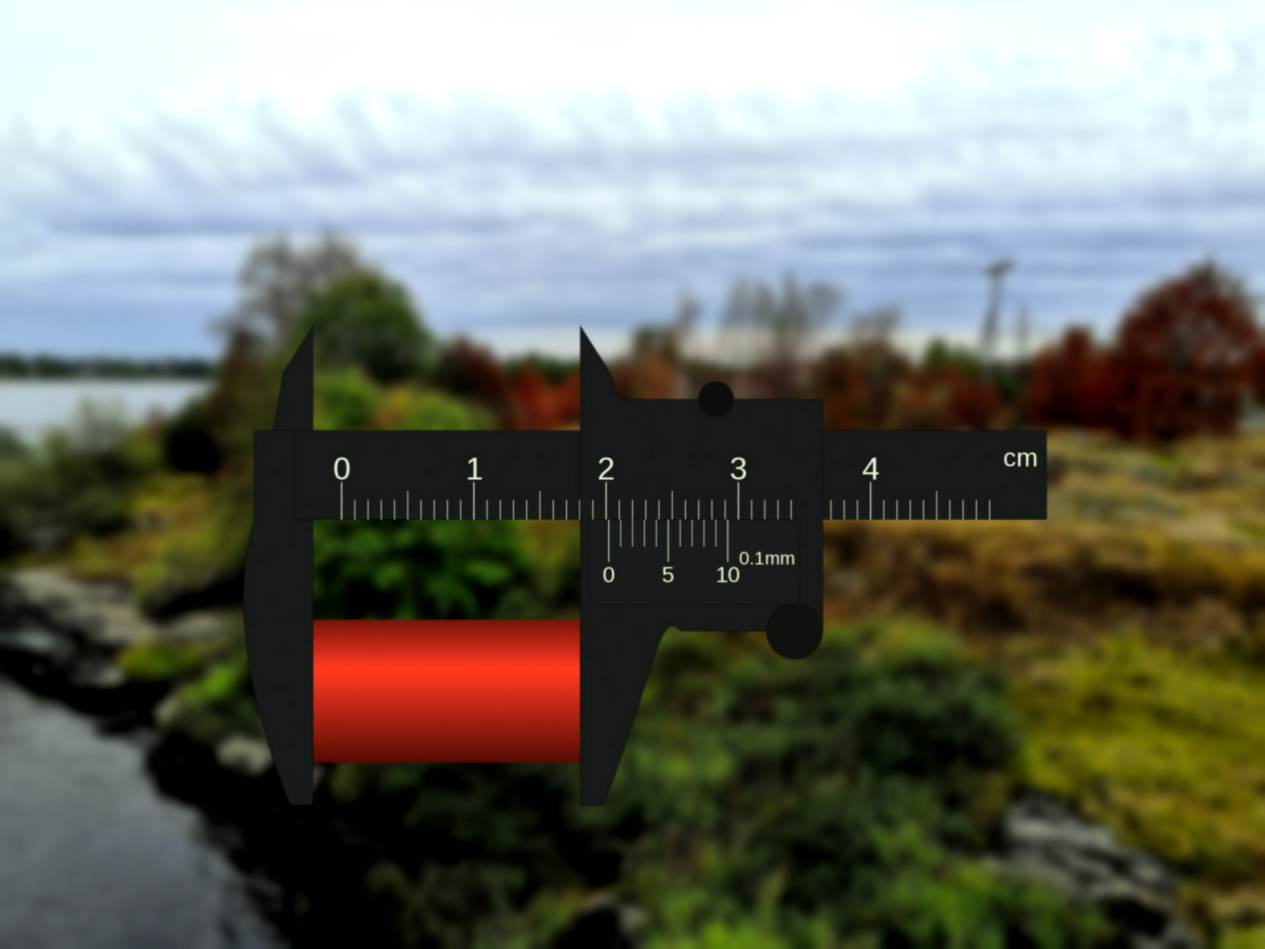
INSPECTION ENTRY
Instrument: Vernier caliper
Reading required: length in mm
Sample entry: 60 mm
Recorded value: 20.2 mm
